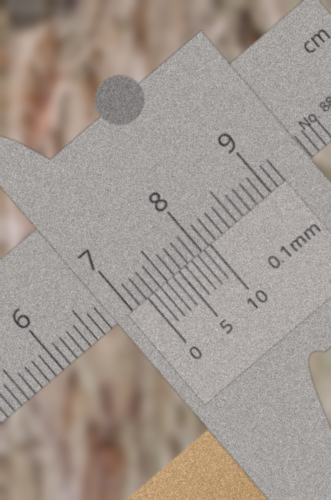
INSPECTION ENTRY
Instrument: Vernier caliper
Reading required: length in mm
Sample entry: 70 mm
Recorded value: 72.2 mm
